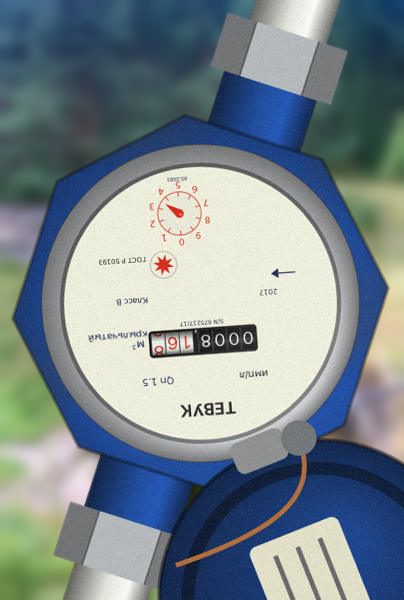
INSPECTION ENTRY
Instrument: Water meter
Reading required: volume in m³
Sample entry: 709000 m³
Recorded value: 8.1683 m³
